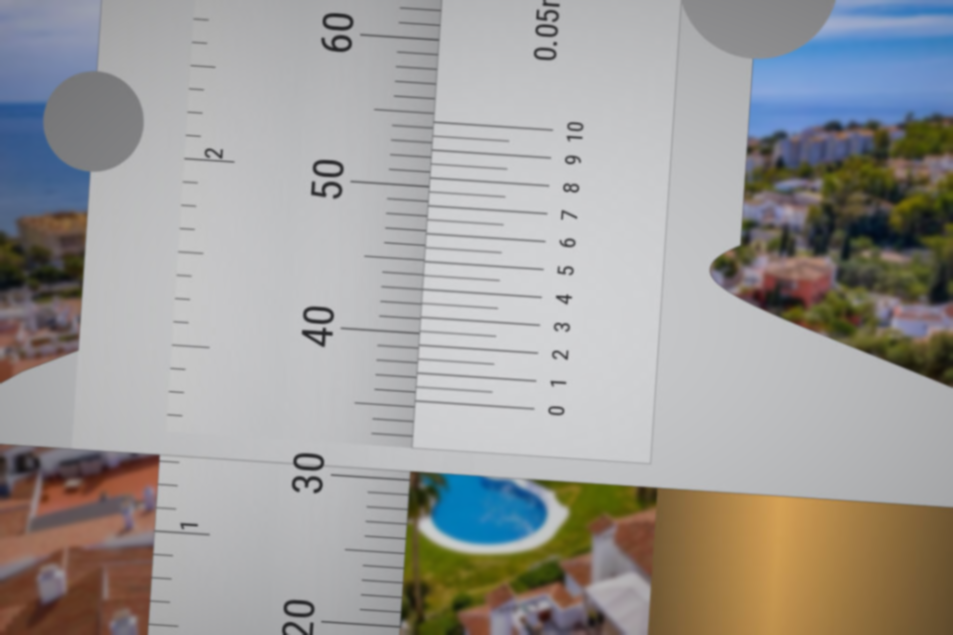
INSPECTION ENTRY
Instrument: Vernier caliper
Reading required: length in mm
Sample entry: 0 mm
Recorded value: 35.4 mm
